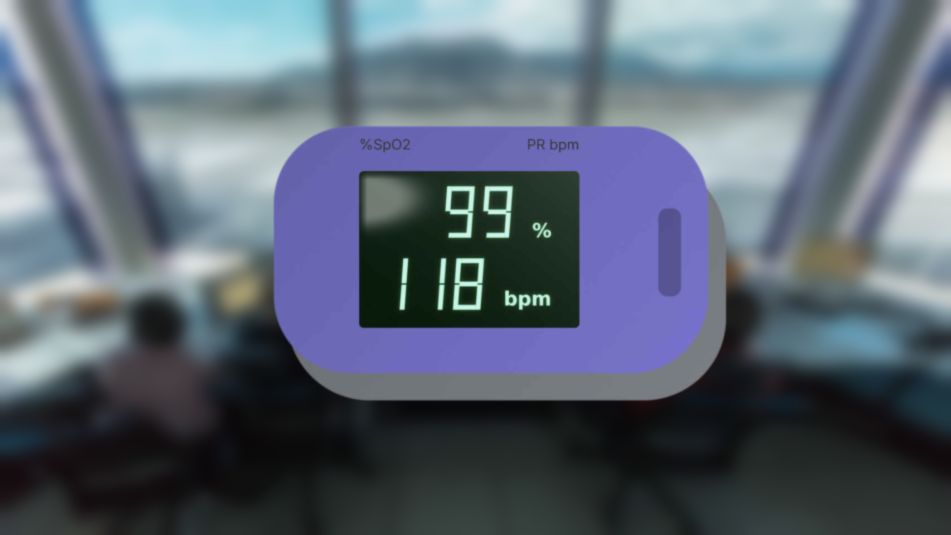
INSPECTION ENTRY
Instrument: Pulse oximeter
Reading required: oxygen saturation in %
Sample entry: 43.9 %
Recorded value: 99 %
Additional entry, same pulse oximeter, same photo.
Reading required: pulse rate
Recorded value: 118 bpm
